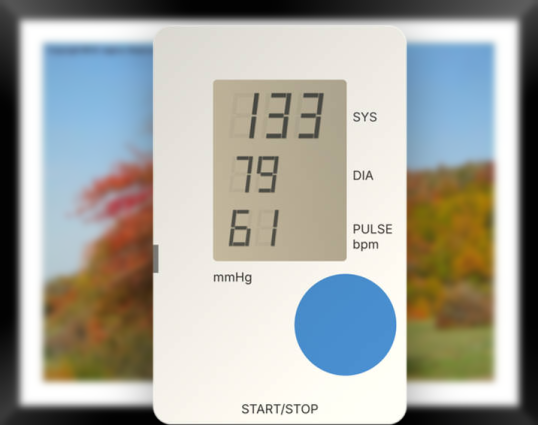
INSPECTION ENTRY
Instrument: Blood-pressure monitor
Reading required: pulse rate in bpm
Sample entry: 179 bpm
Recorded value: 61 bpm
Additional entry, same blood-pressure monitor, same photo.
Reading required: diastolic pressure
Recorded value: 79 mmHg
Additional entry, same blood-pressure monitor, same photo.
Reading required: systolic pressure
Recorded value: 133 mmHg
